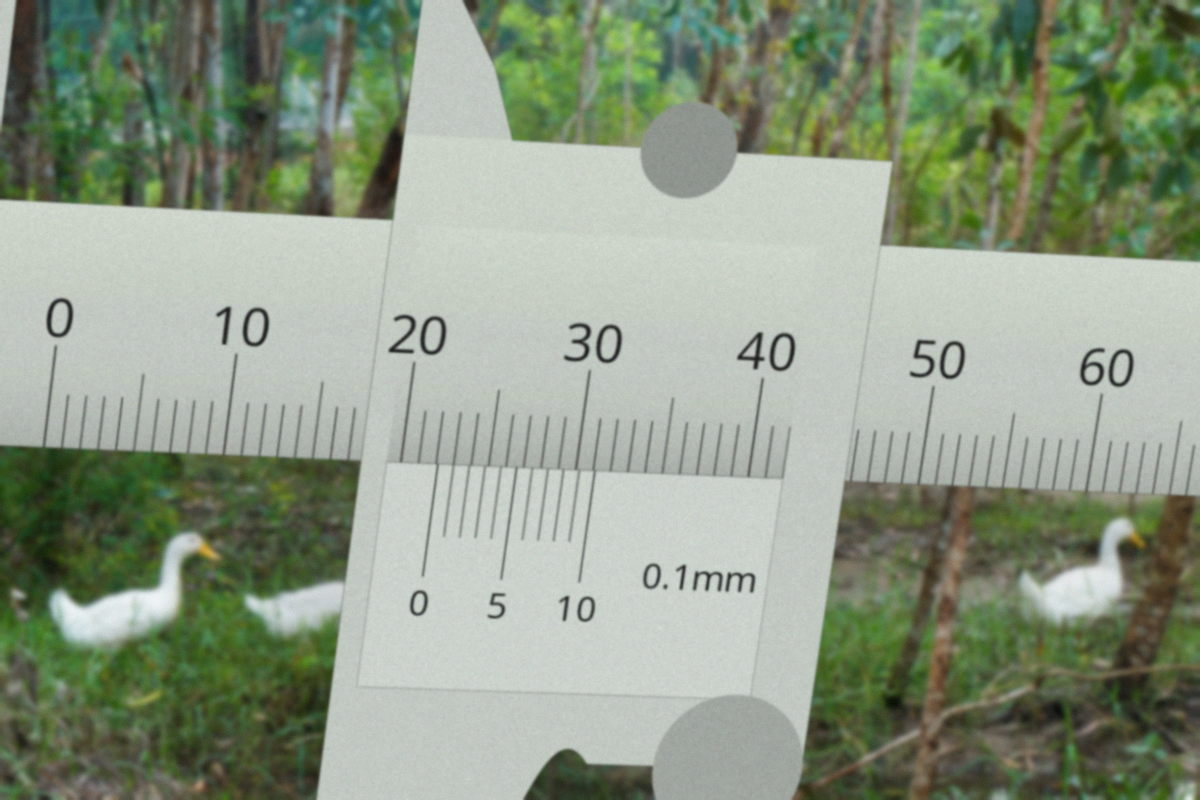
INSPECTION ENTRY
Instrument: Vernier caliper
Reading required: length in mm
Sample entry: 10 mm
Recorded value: 22.1 mm
